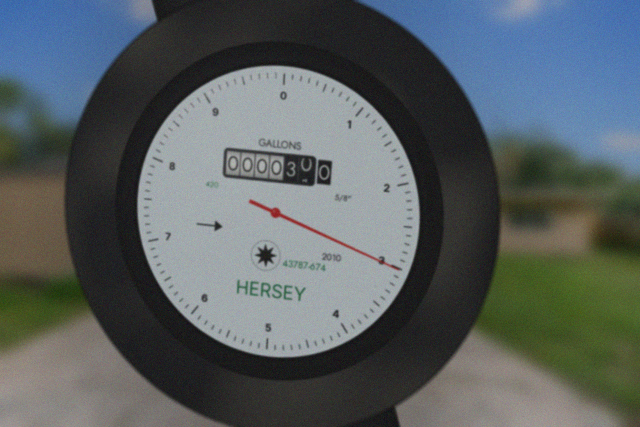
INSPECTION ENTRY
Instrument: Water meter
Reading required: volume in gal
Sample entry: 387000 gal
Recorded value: 303.0 gal
